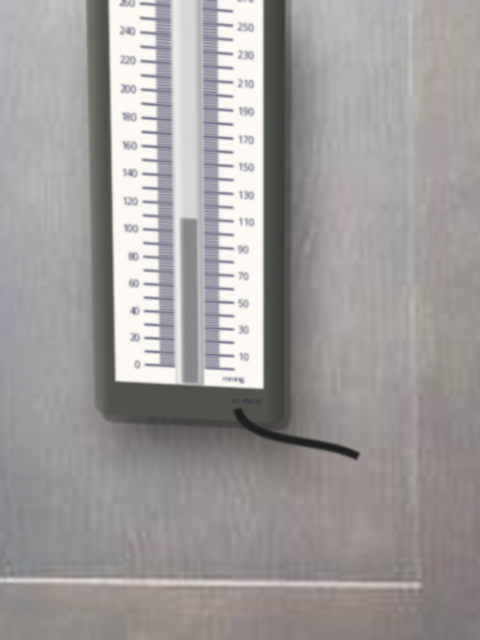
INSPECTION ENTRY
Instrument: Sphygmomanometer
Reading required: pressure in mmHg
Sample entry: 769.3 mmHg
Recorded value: 110 mmHg
